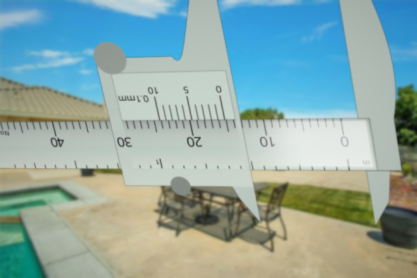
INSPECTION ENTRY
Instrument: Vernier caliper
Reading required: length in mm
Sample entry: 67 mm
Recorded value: 15.2 mm
